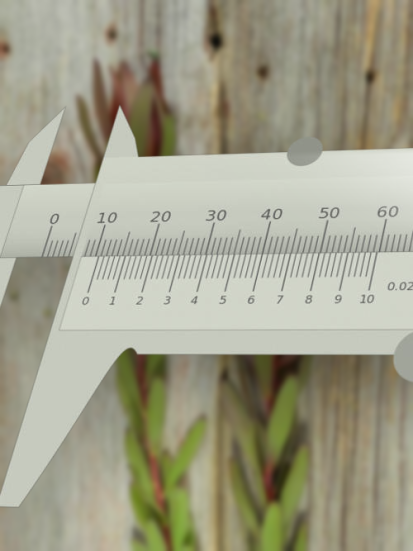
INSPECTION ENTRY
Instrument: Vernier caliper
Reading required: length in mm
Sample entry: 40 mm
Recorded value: 10.6 mm
